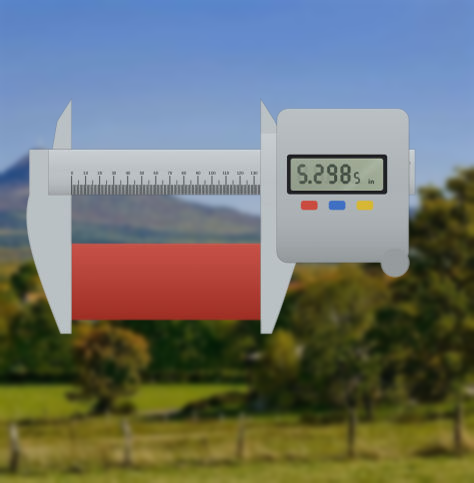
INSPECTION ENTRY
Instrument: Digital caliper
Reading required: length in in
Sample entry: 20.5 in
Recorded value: 5.2985 in
